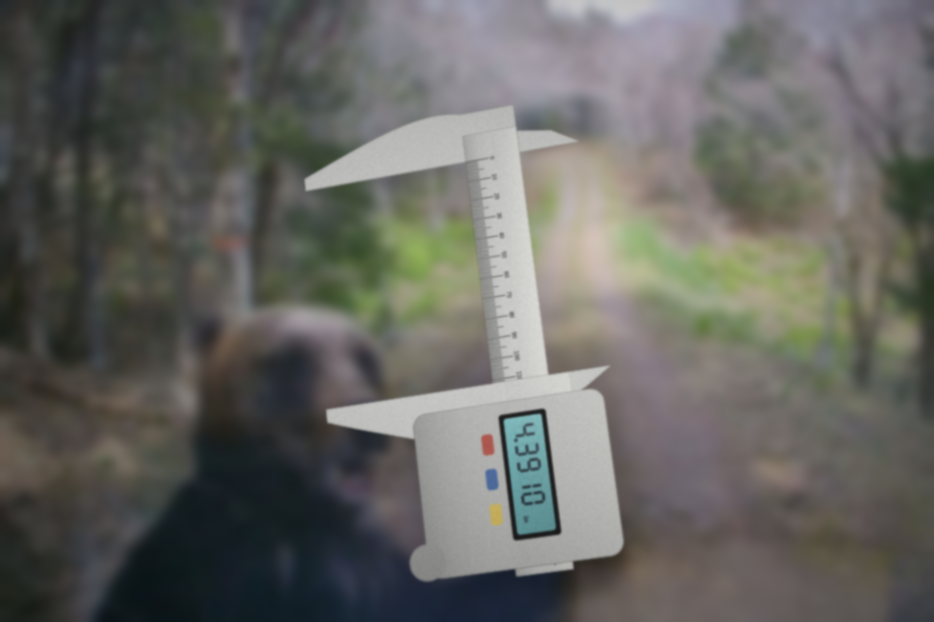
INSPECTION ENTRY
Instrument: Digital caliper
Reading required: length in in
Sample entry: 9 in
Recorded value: 4.3910 in
